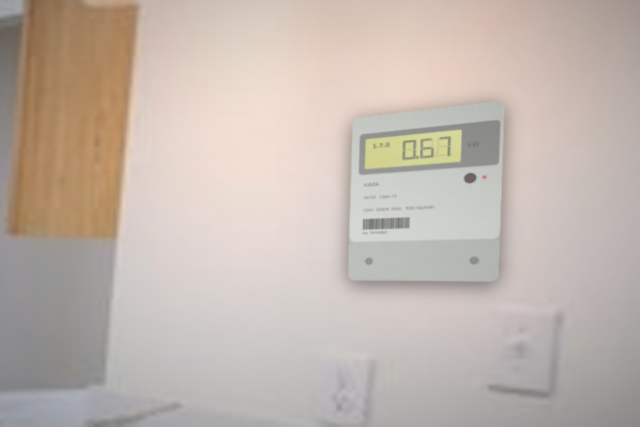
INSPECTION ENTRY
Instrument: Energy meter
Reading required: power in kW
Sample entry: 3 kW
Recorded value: 0.67 kW
